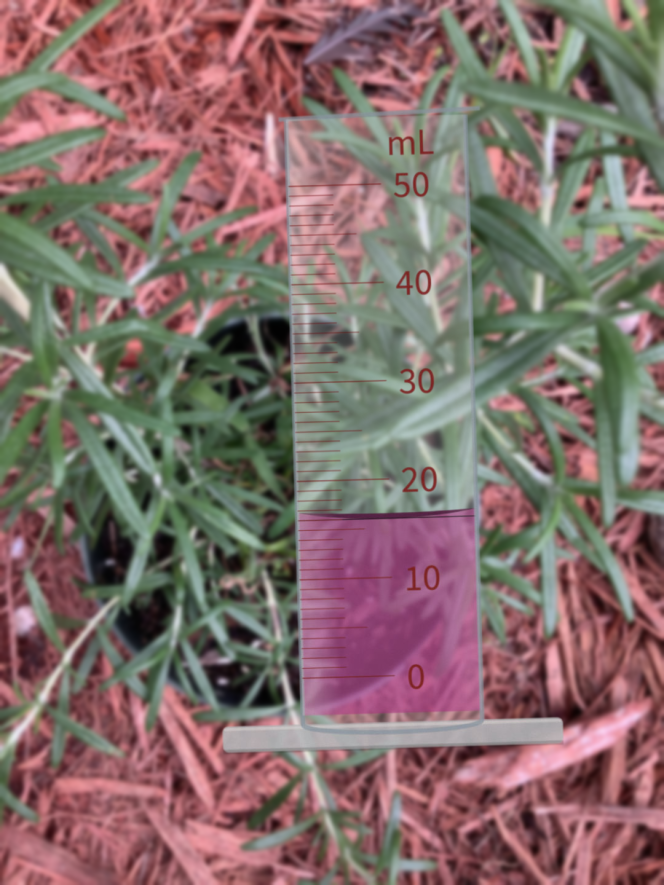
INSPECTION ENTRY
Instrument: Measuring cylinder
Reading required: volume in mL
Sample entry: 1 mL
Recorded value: 16 mL
